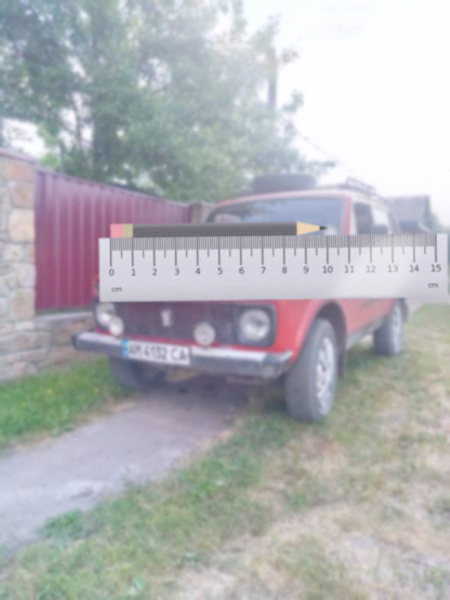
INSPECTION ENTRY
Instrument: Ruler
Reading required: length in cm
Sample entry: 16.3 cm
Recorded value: 10 cm
